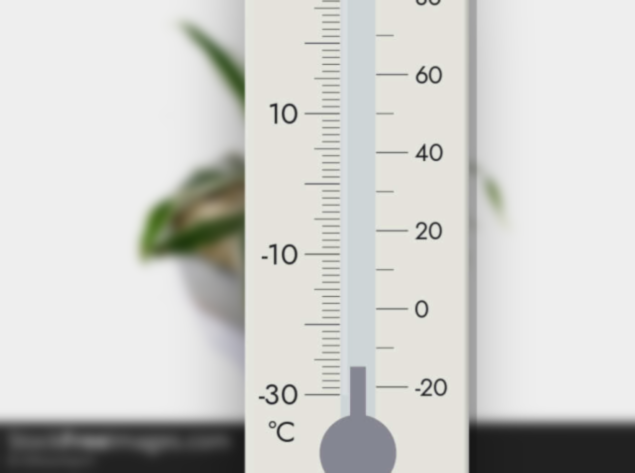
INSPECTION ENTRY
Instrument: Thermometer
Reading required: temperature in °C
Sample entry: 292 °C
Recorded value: -26 °C
